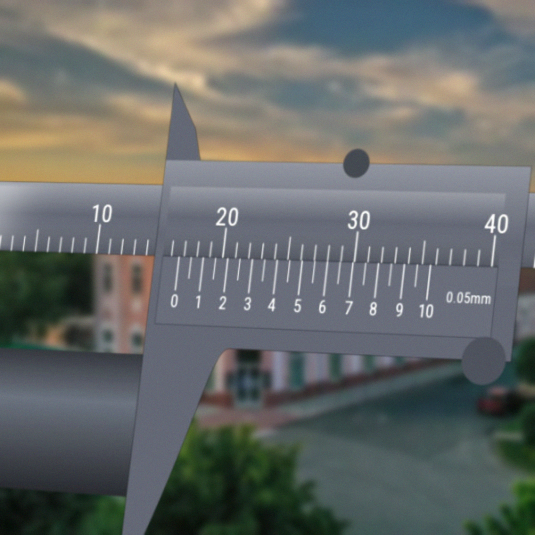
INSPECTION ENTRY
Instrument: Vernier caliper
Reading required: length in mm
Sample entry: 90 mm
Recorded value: 16.6 mm
